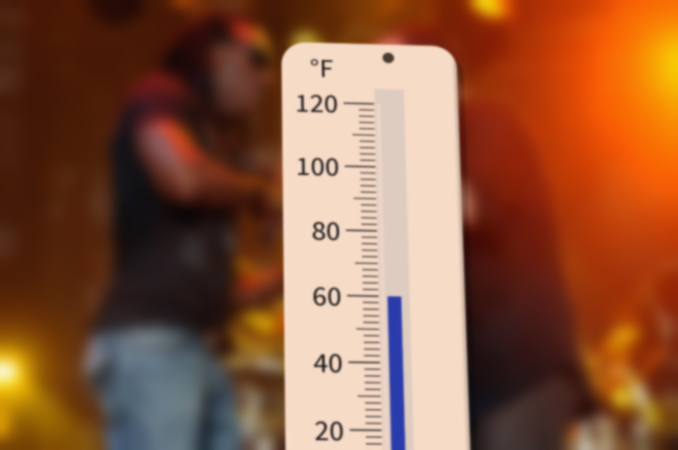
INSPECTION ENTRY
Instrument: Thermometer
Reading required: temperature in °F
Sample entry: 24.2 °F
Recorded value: 60 °F
